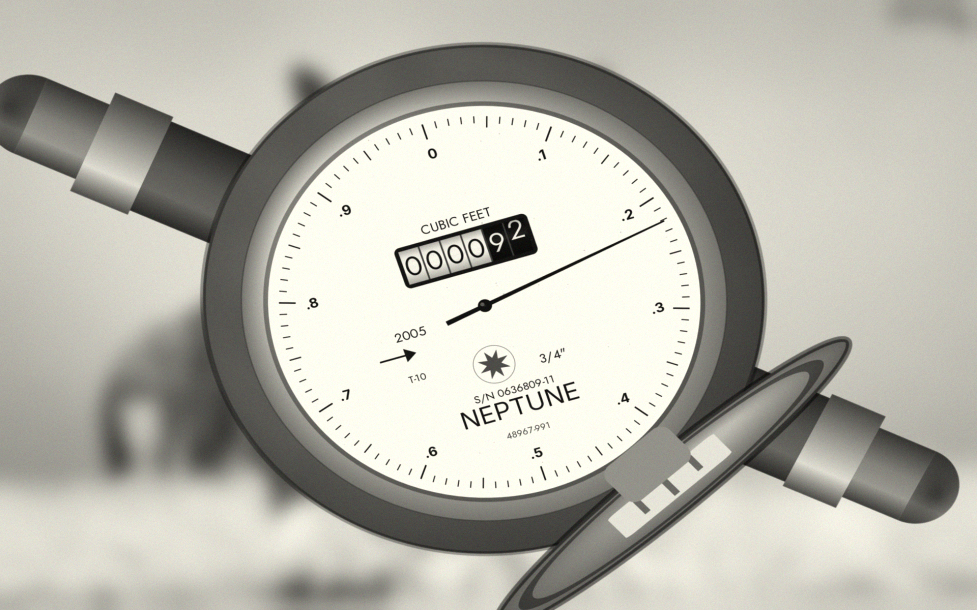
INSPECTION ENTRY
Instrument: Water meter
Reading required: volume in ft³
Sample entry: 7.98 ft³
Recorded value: 92.22 ft³
